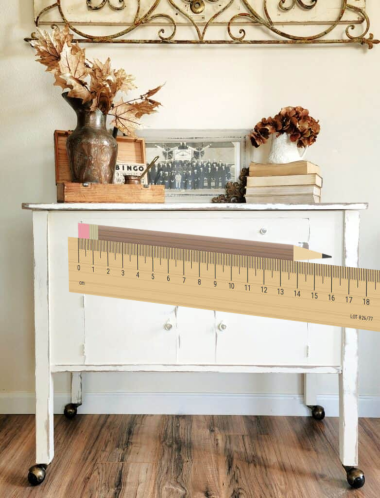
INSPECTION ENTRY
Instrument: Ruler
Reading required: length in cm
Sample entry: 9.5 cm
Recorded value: 16 cm
